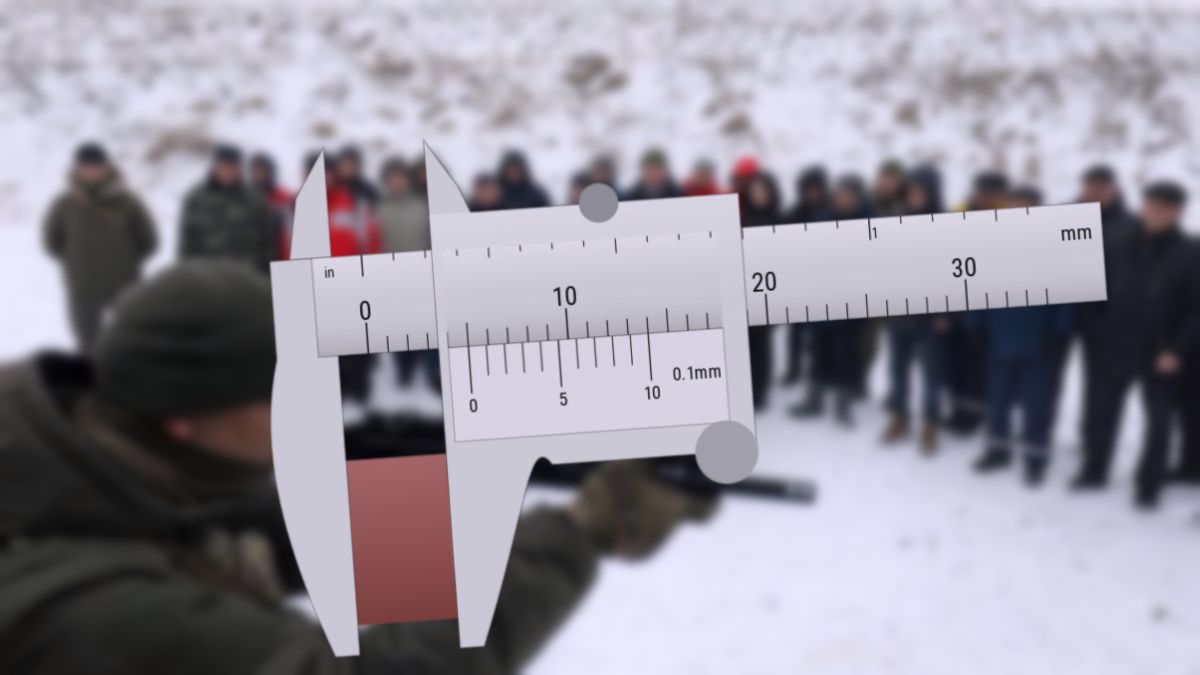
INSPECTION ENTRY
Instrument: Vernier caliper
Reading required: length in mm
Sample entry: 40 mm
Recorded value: 5.0 mm
